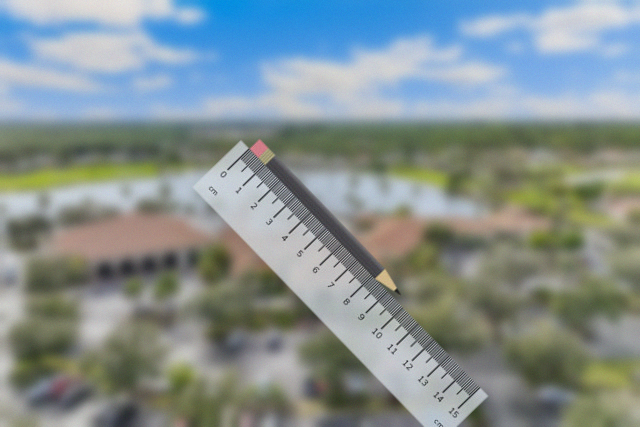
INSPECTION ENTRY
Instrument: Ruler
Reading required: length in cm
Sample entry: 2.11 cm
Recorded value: 9.5 cm
